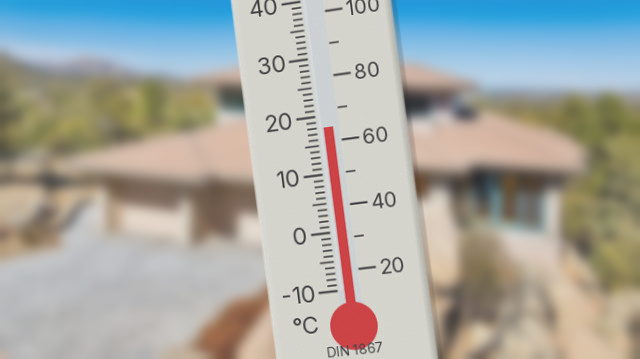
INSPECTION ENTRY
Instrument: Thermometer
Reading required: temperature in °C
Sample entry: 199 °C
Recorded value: 18 °C
